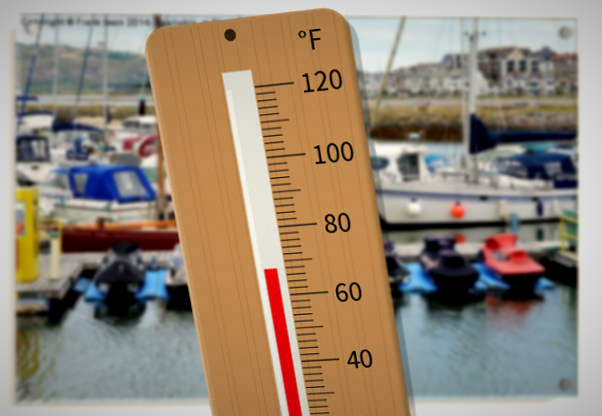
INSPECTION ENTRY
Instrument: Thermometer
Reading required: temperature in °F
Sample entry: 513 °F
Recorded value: 68 °F
